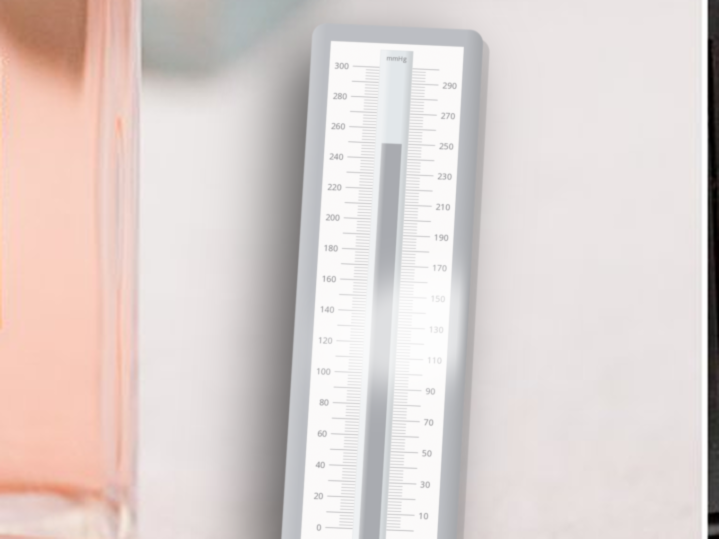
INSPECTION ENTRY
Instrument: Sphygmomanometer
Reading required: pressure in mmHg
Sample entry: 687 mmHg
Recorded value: 250 mmHg
